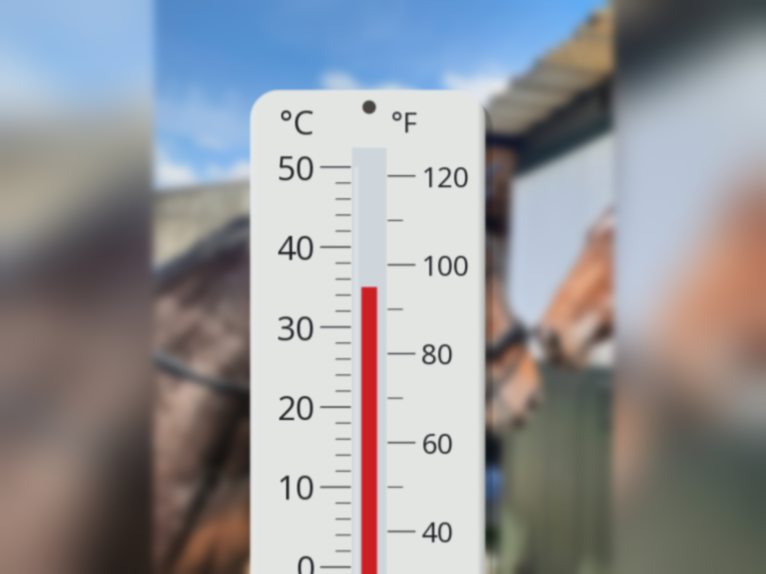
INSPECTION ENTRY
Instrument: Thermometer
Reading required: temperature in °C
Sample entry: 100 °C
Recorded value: 35 °C
